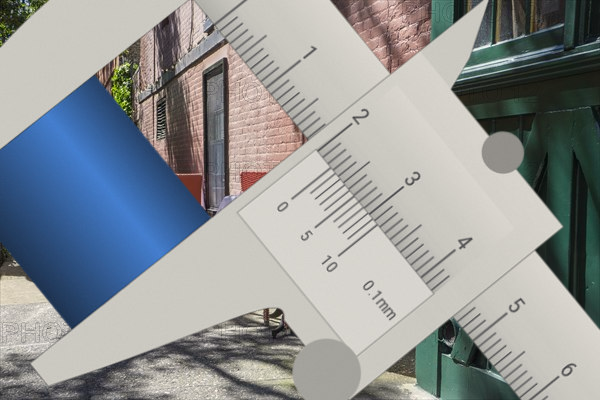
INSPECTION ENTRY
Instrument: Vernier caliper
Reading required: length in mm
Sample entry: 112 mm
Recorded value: 22.6 mm
